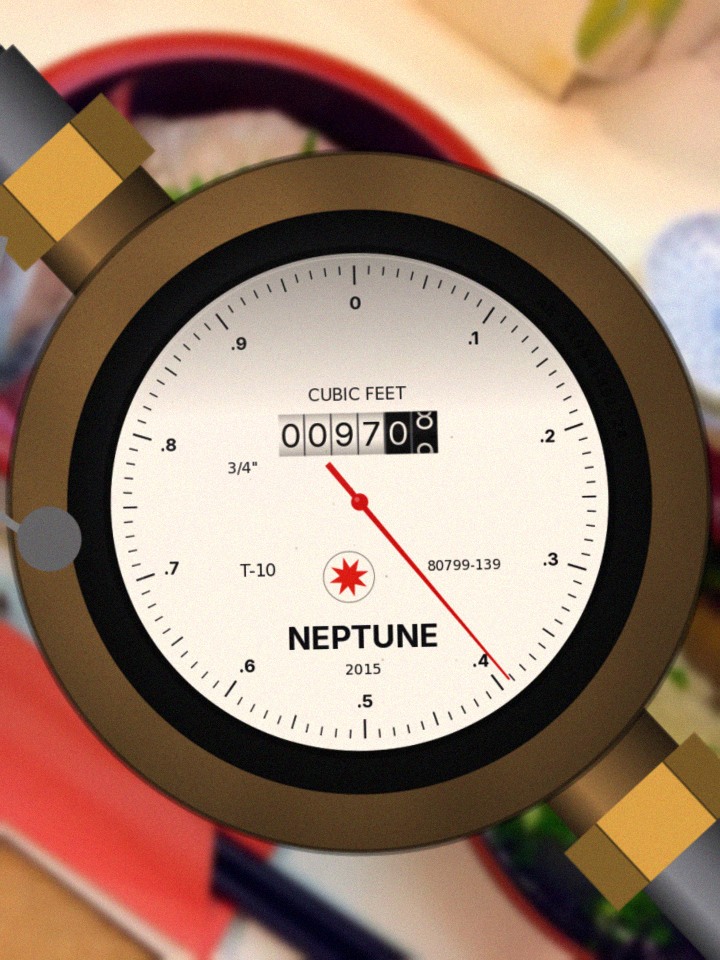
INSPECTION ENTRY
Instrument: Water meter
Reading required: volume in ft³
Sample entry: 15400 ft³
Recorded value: 9708.39 ft³
